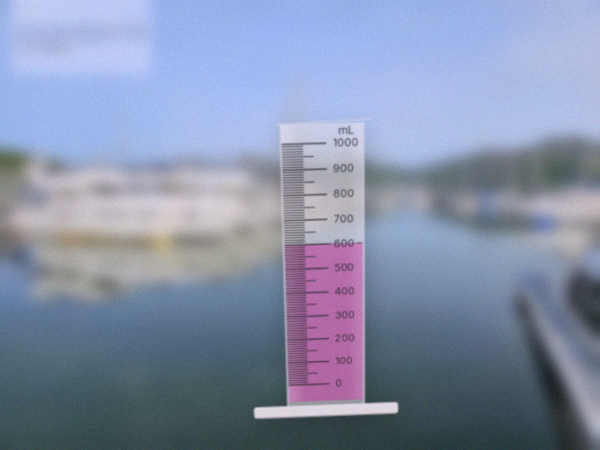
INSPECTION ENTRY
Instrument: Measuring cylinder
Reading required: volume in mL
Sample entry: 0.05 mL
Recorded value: 600 mL
